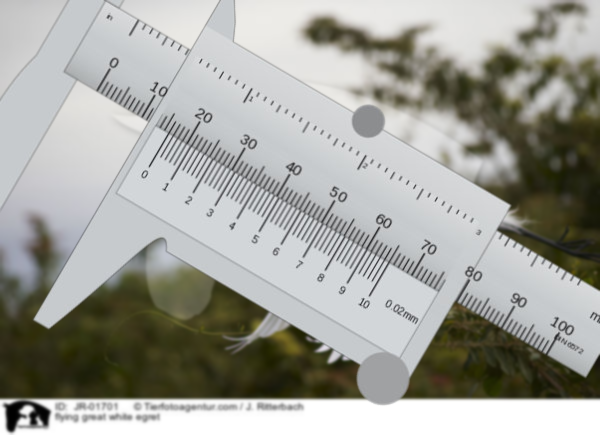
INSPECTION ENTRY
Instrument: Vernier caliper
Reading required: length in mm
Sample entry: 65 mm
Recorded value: 16.0 mm
